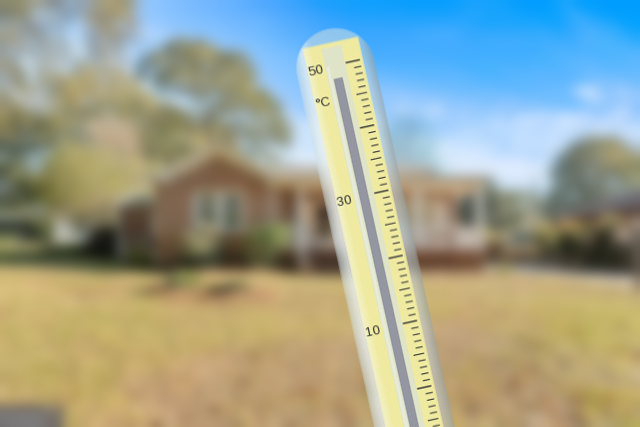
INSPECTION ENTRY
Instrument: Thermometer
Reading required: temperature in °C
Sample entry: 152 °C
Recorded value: 48 °C
